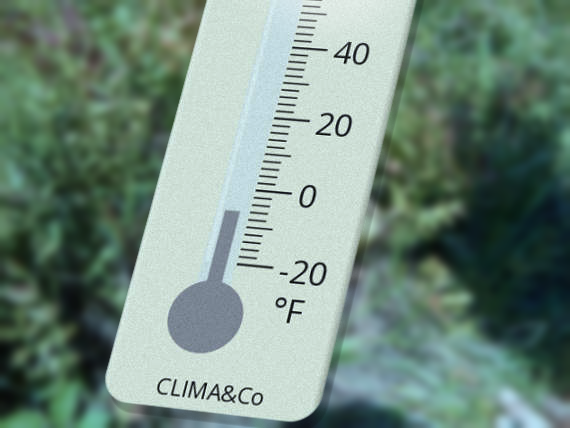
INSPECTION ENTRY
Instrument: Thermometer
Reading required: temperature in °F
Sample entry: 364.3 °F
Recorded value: -6 °F
